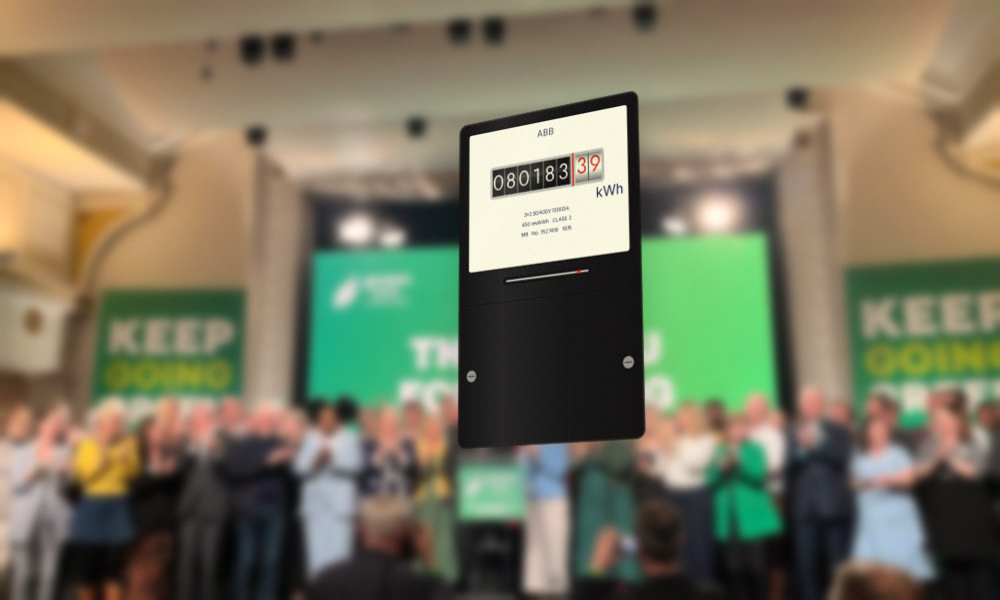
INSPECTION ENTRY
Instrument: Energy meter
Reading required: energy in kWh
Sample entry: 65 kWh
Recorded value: 80183.39 kWh
